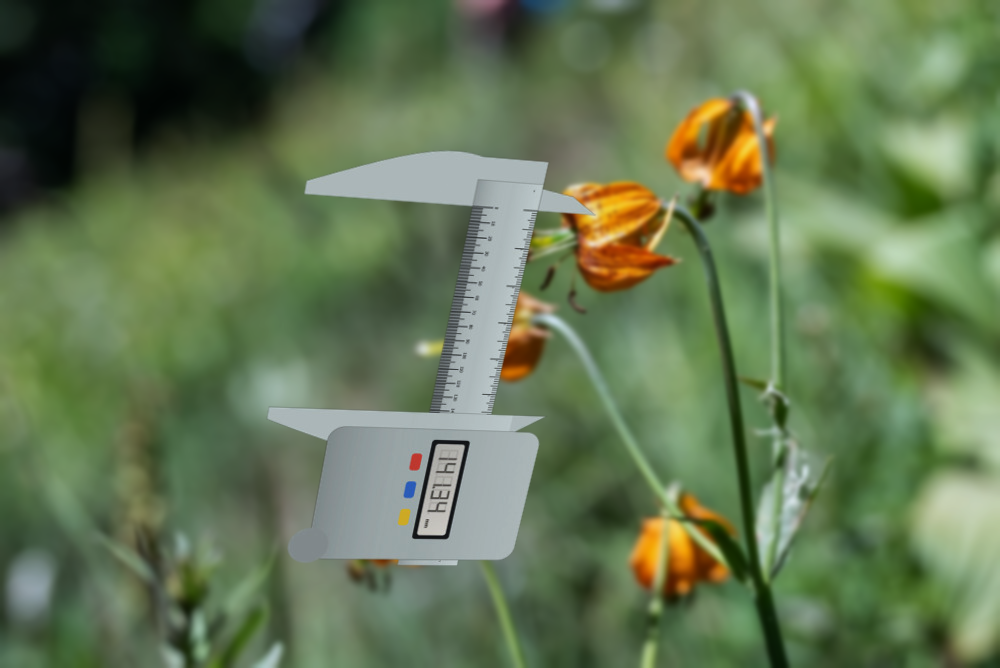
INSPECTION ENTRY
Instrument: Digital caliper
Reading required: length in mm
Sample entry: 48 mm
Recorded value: 141.34 mm
